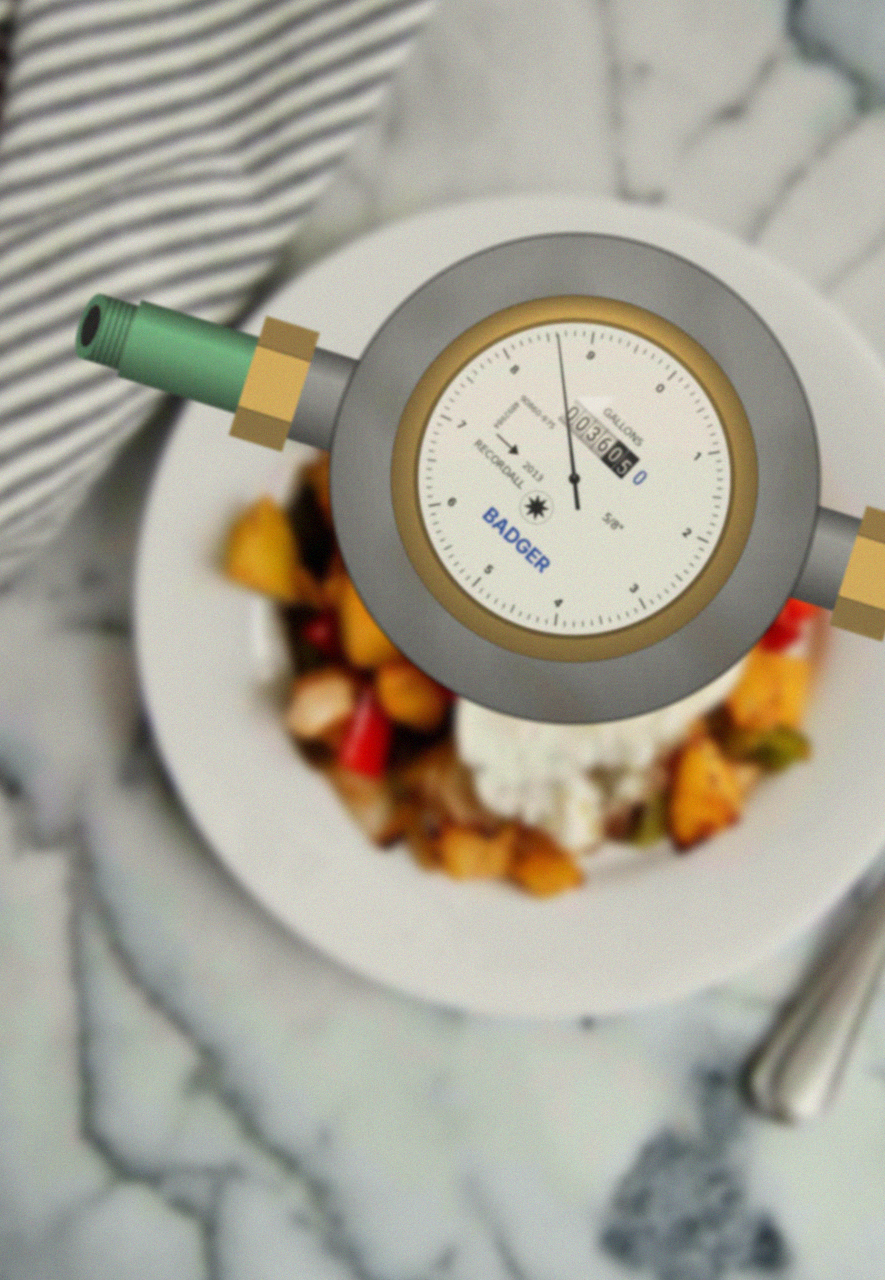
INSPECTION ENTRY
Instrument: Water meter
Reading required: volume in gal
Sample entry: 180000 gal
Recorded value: 36048.6 gal
